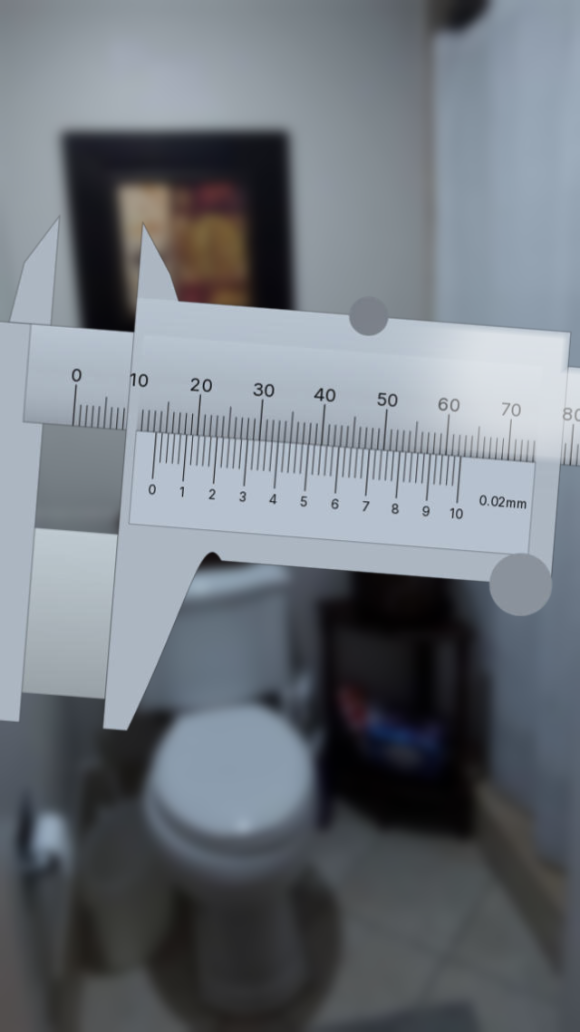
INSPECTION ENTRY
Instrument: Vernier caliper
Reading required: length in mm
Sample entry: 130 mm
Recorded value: 13.4 mm
